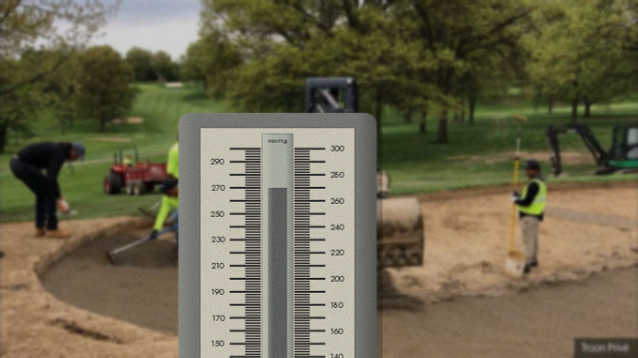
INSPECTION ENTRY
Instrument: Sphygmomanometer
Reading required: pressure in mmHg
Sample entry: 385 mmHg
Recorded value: 270 mmHg
